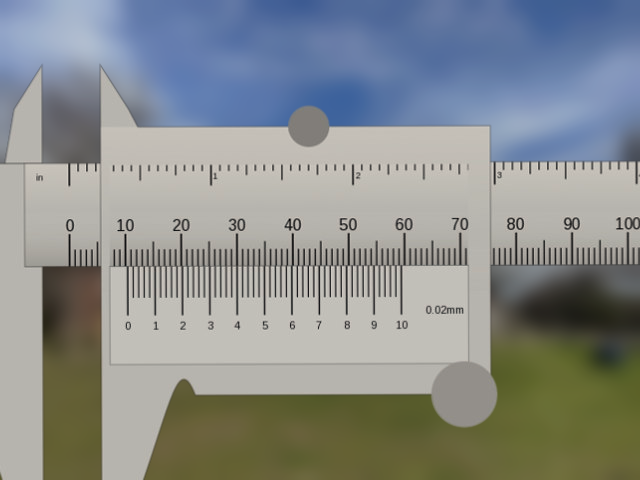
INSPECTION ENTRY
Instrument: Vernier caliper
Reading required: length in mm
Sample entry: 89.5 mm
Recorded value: 10.4 mm
